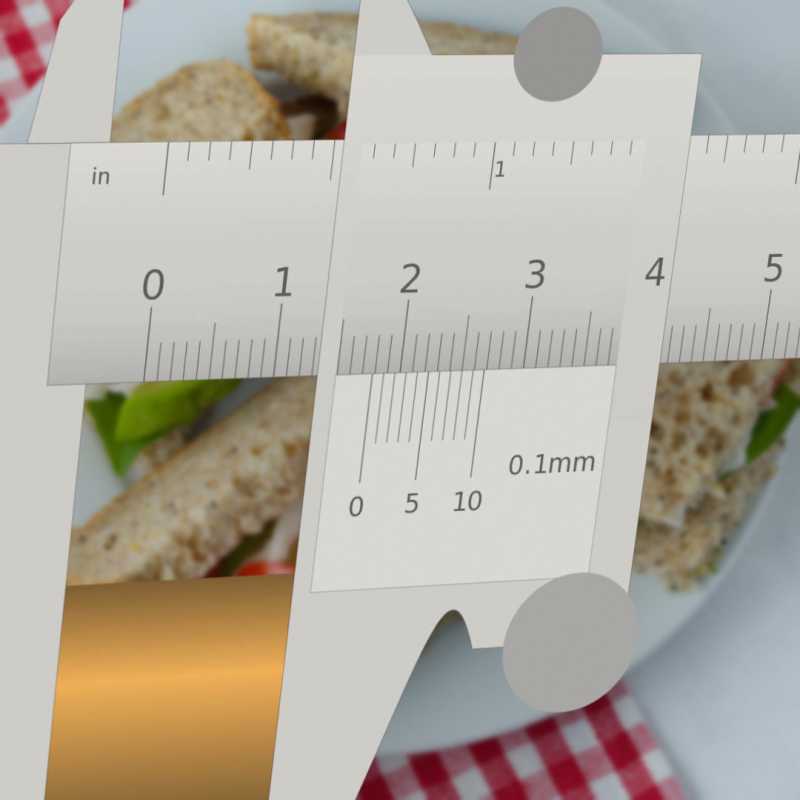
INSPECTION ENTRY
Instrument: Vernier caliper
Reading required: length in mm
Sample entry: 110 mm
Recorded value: 17.8 mm
